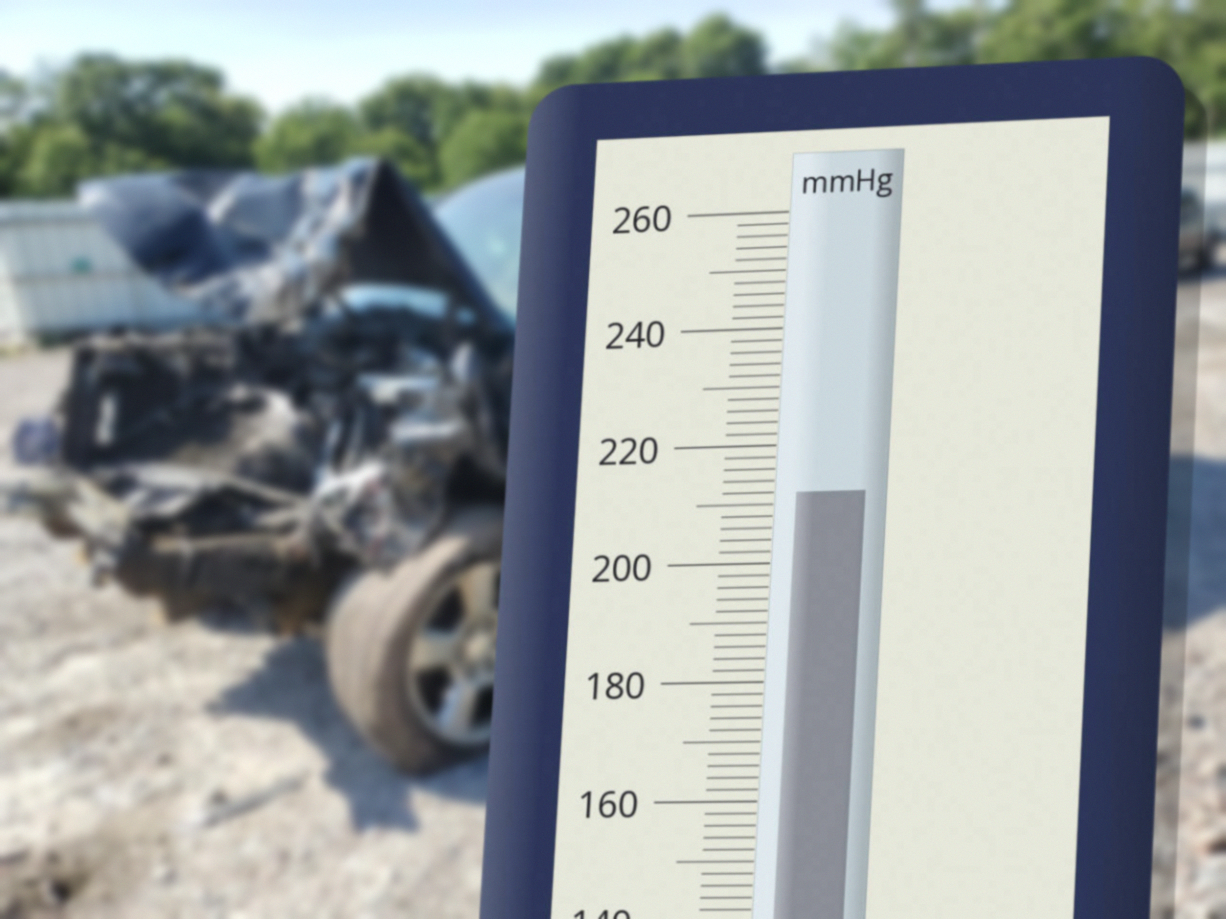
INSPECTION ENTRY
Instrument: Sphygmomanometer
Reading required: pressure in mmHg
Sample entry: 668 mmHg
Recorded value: 212 mmHg
